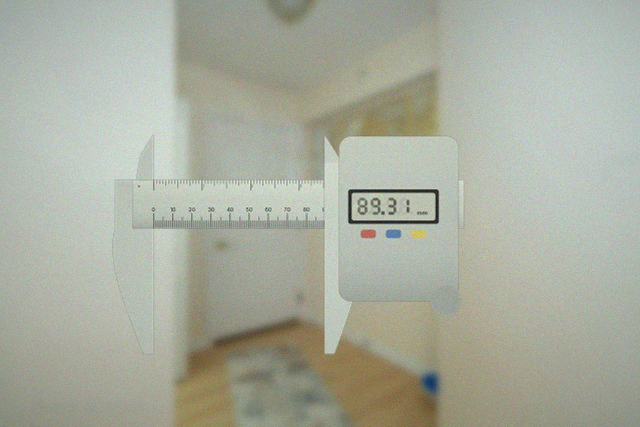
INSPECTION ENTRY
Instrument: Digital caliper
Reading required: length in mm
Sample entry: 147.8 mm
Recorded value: 89.31 mm
